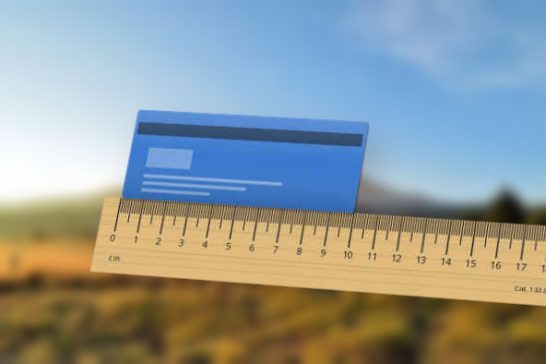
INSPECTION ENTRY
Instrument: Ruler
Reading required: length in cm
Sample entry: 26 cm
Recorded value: 10 cm
